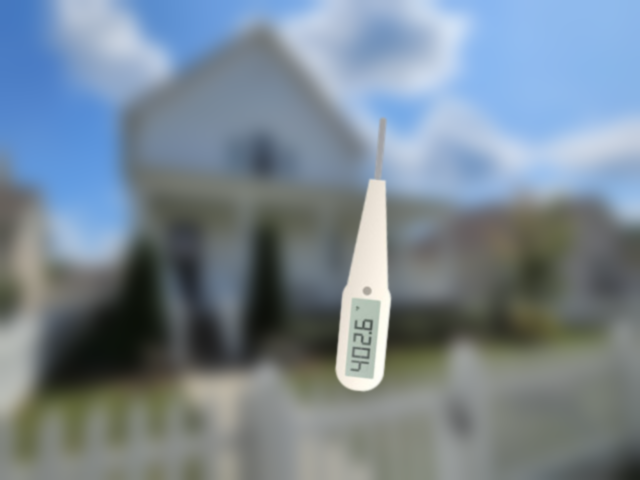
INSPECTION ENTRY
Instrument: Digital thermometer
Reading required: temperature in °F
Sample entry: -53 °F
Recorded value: 402.6 °F
